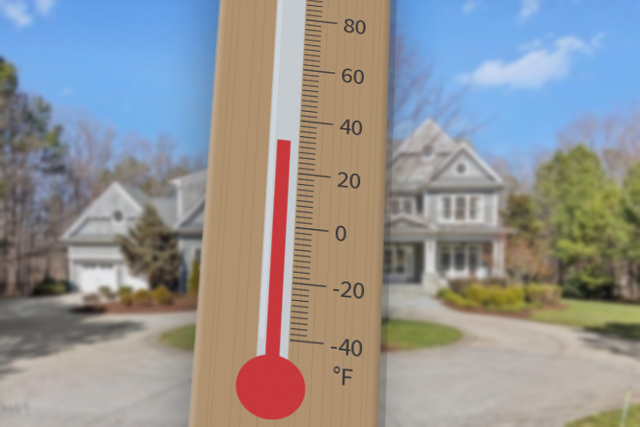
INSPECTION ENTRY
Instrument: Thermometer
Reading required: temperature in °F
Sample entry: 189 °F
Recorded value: 32 °F
